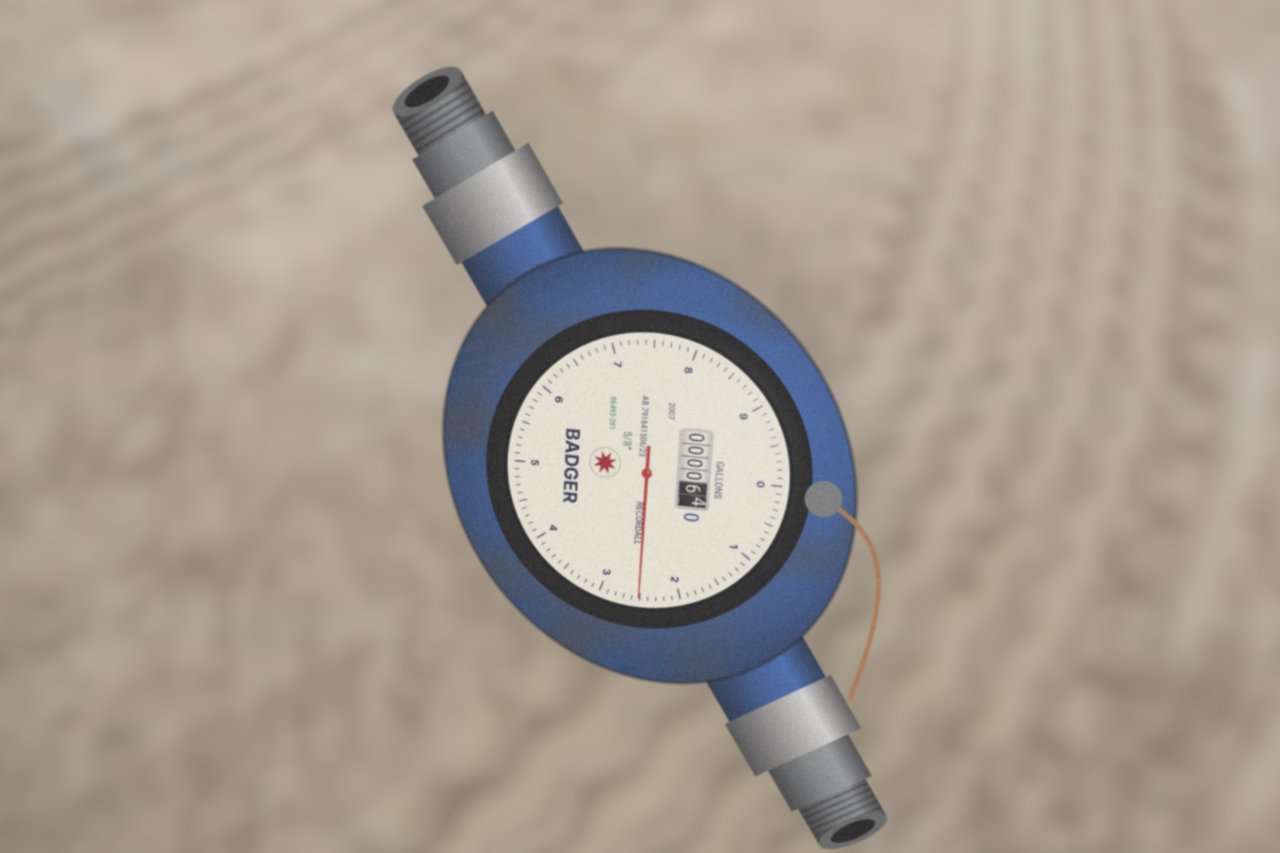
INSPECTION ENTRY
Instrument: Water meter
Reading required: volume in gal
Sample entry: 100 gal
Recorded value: 642.5 gal
